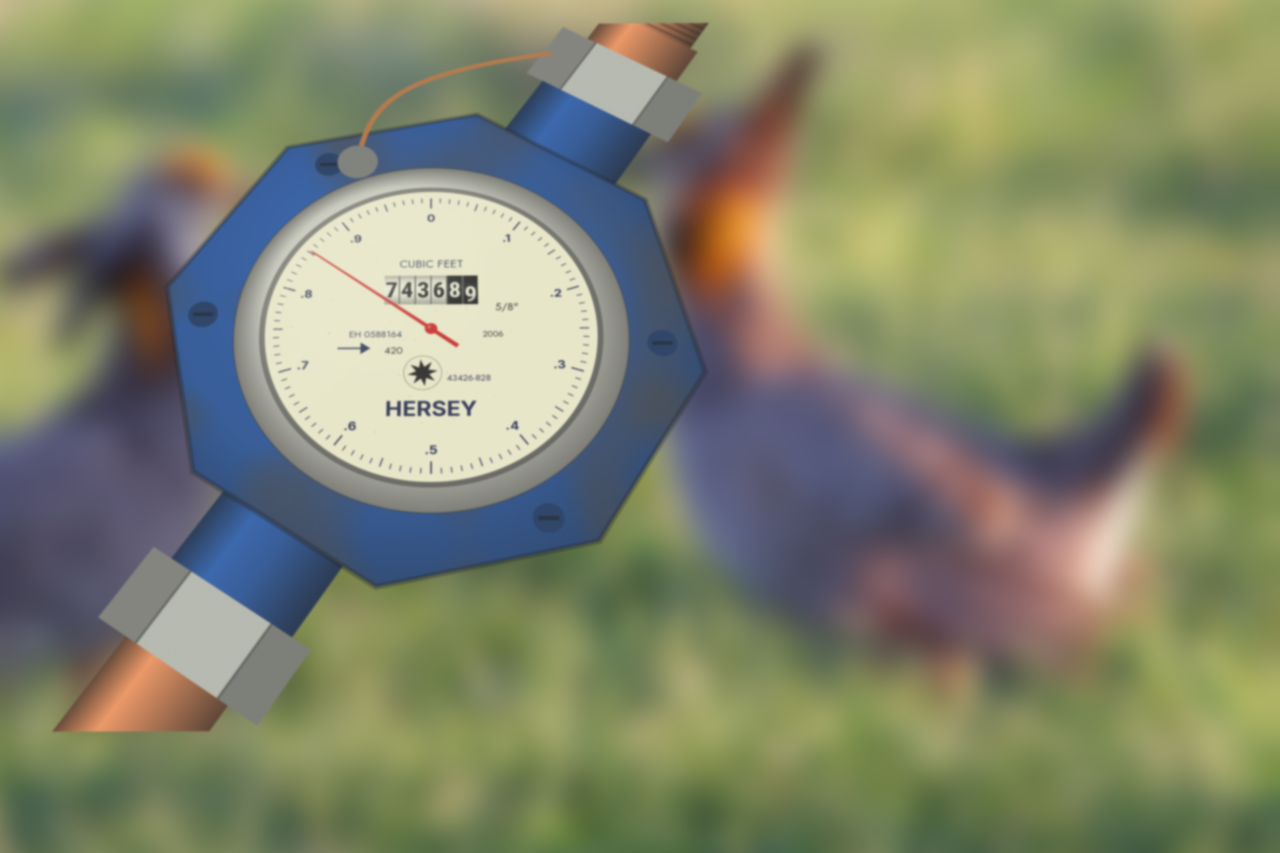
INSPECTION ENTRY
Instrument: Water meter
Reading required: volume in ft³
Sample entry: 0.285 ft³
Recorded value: 743688.85 ft³
